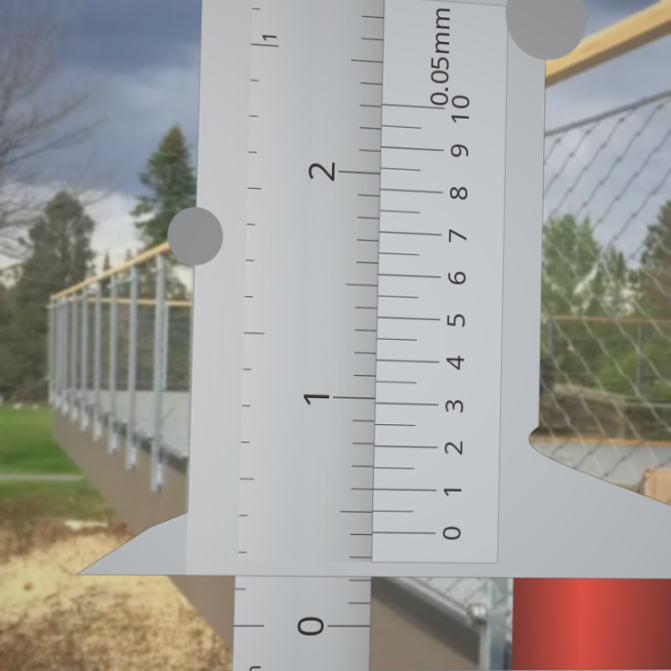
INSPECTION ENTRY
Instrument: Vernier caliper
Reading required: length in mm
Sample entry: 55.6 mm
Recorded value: 4.10 mm
